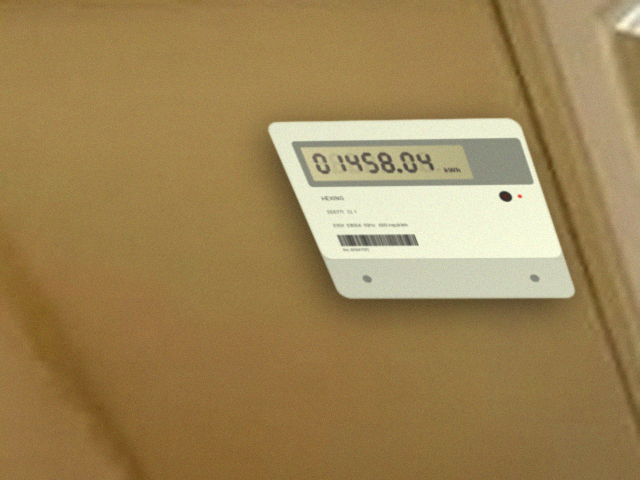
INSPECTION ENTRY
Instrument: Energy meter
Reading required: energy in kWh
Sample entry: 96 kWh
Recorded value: 1458.04 kWh
